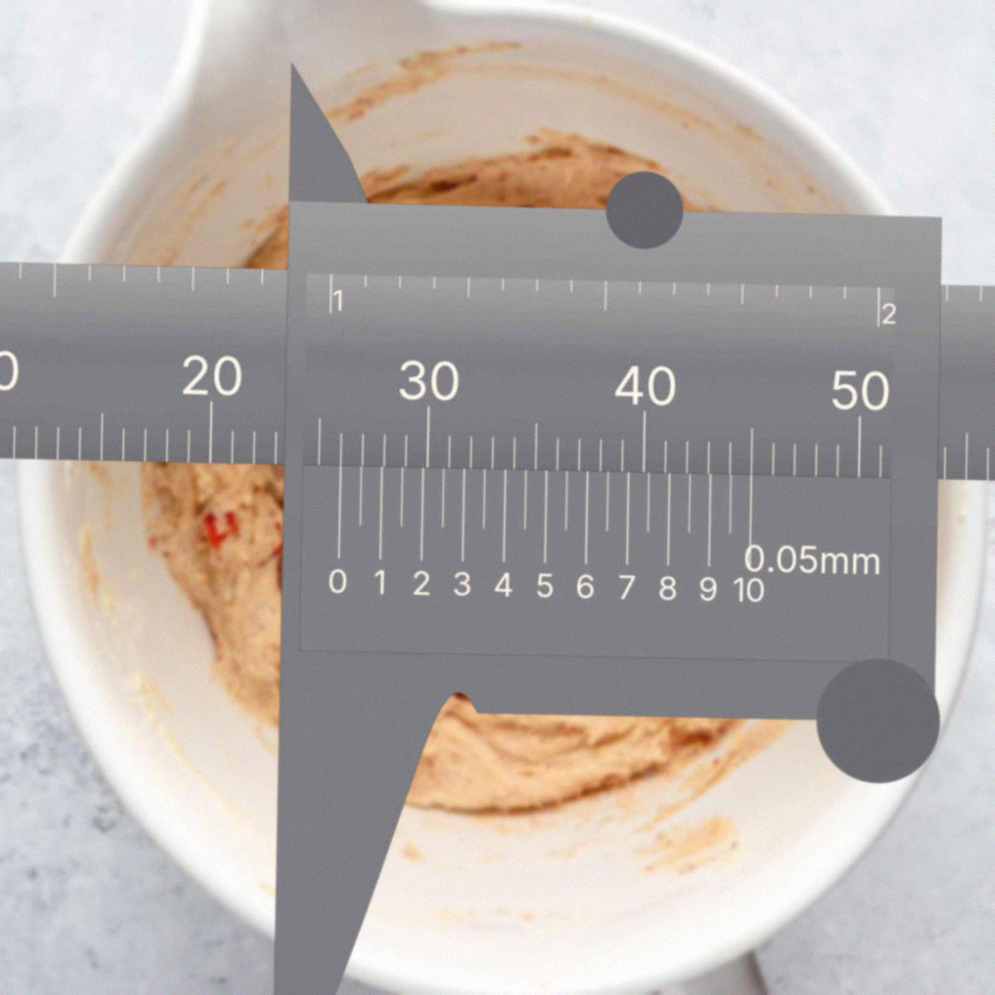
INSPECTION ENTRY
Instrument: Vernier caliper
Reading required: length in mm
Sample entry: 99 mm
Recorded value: 26.0 mm
